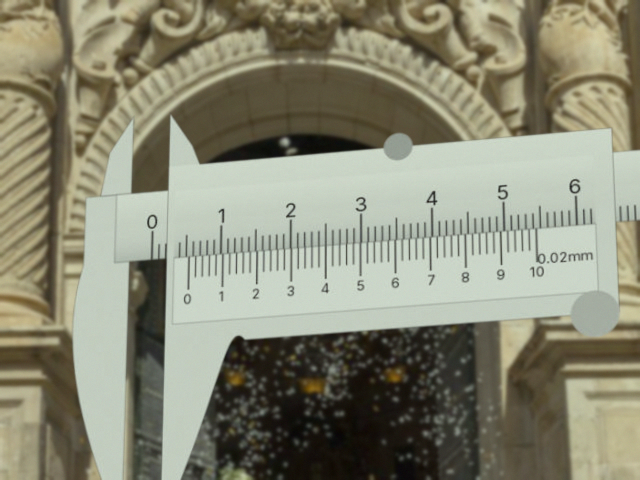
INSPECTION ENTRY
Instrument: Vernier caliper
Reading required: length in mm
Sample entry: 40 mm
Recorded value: 5.4 mm
